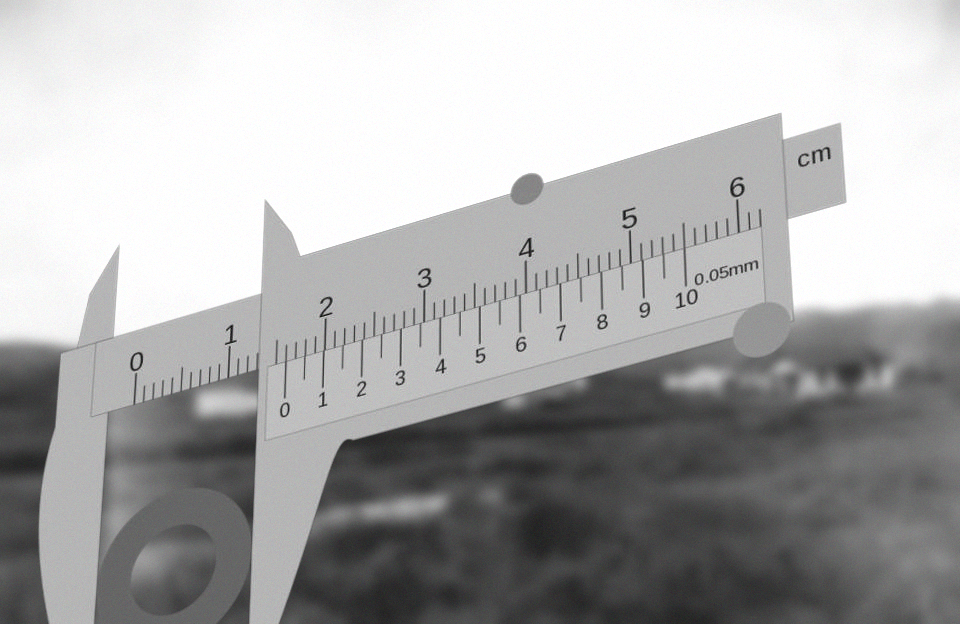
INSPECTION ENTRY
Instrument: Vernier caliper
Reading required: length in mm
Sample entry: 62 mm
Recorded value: 16.0 mm
